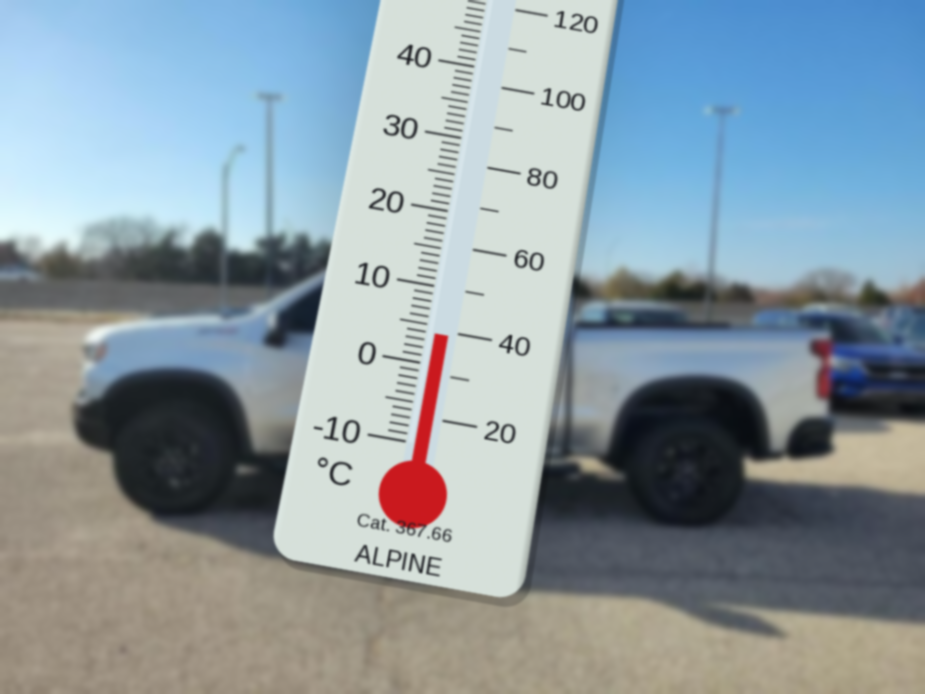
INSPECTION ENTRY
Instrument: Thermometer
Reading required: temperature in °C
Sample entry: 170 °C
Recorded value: 4 °C
